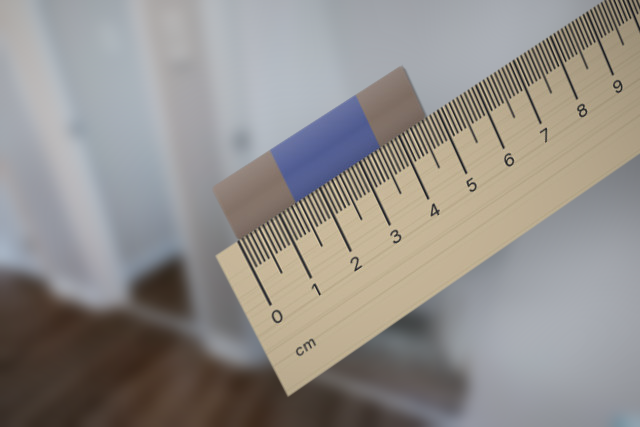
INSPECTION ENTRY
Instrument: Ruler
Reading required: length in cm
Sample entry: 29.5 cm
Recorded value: 4.7 cm
